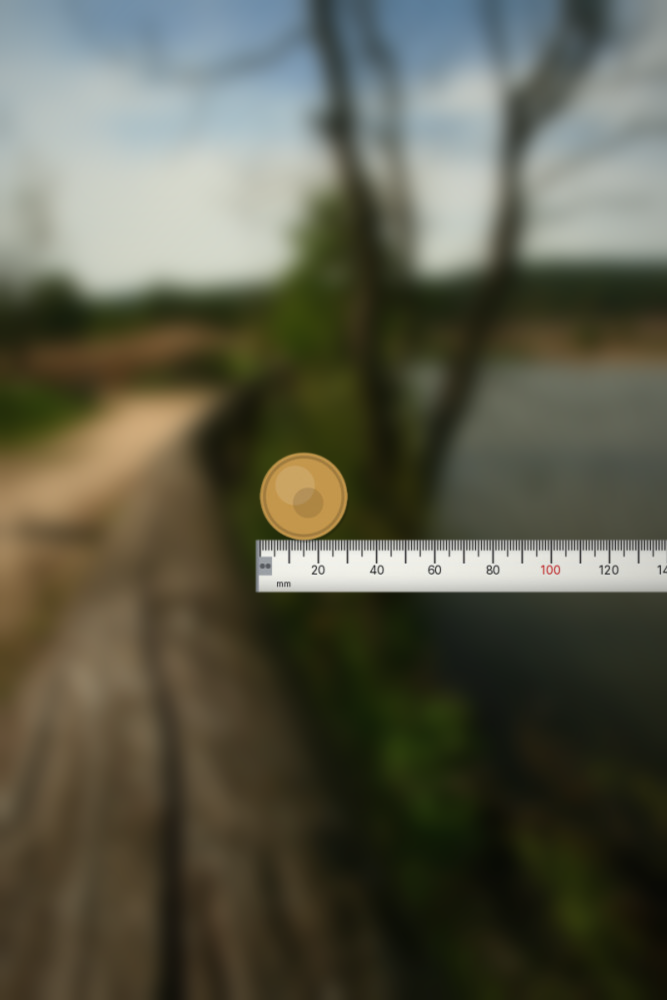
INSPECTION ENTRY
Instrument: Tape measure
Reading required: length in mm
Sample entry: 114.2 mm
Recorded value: 30 mm
